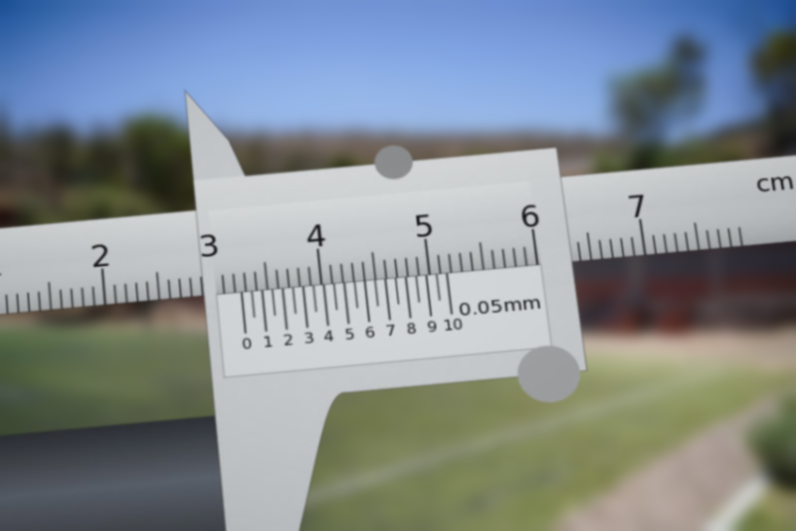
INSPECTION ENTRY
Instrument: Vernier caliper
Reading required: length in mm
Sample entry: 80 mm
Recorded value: 32.6 mm
